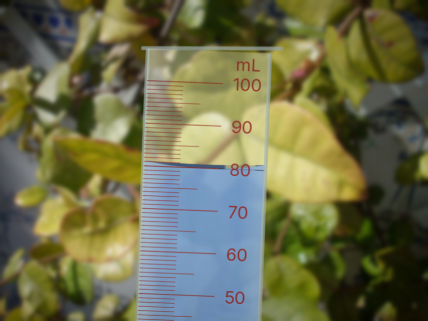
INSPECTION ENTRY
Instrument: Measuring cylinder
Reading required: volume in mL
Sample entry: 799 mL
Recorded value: 80 mL
